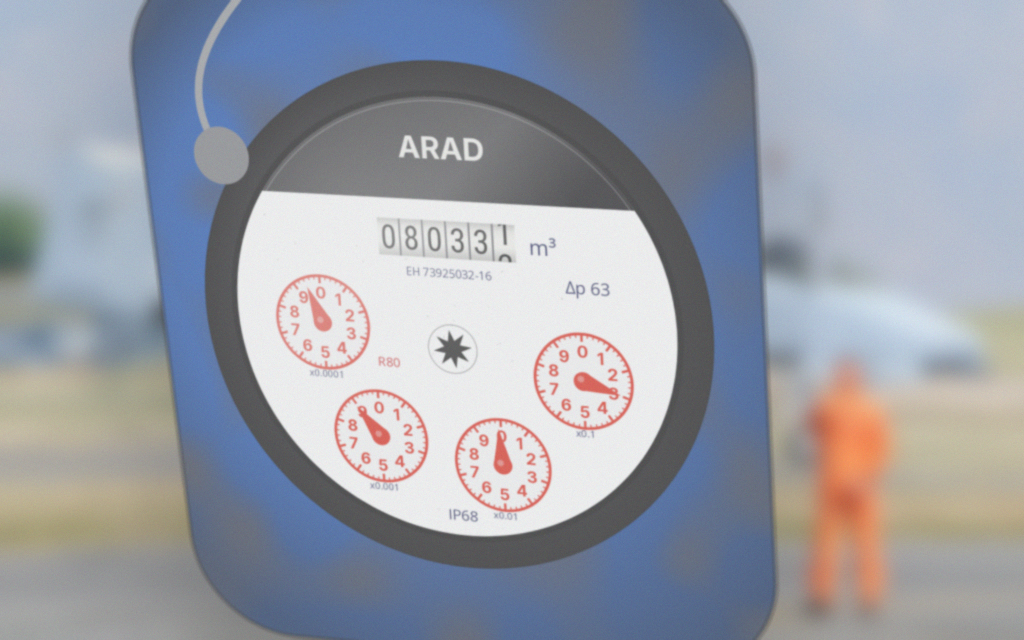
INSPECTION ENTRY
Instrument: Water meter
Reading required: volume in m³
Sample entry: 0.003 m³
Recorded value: 80331.2989 m³
